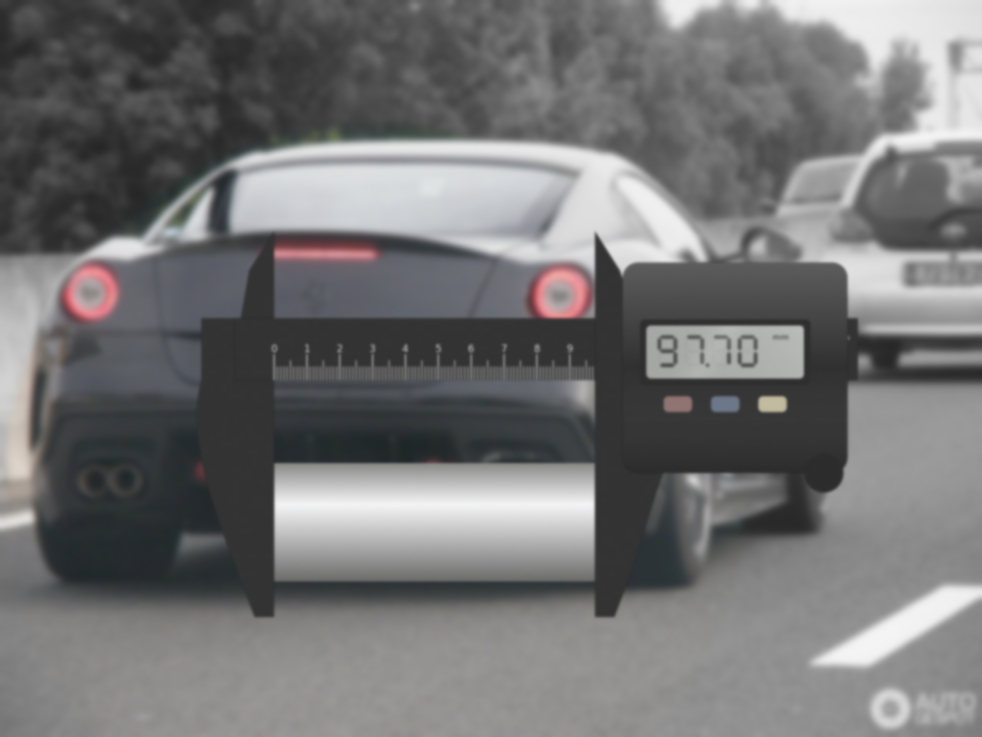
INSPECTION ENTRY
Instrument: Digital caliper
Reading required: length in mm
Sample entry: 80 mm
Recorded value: 97.70 mm
